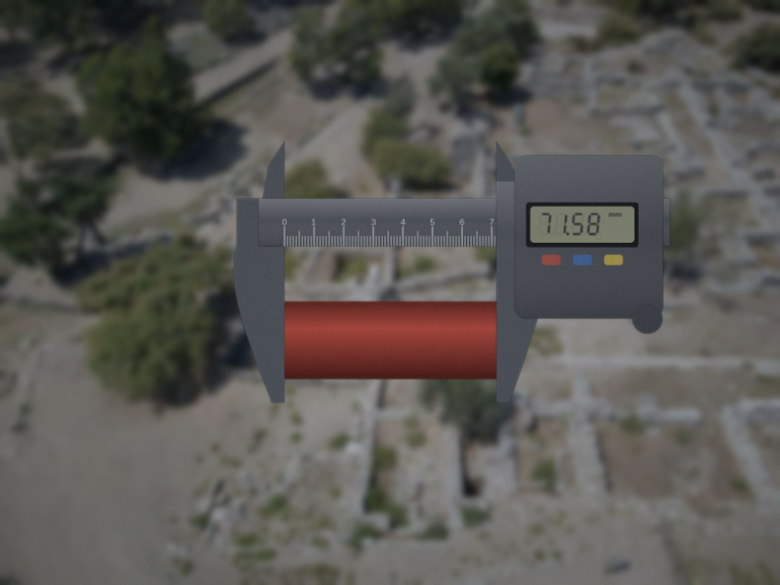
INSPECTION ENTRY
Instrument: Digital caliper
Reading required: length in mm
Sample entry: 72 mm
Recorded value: 71.58 mm
